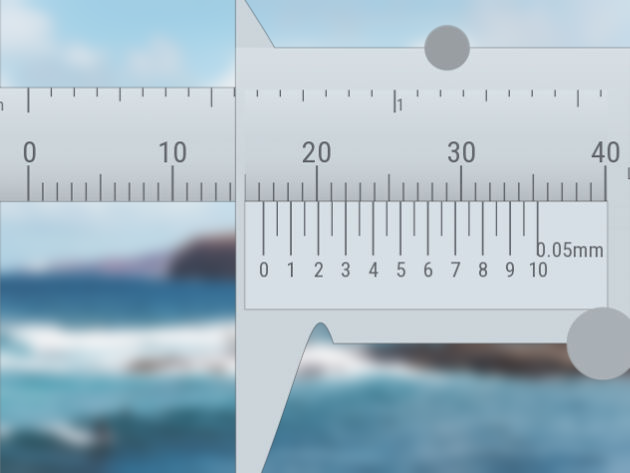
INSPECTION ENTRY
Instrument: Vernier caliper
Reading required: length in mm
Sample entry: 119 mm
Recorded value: 16.3 mm
